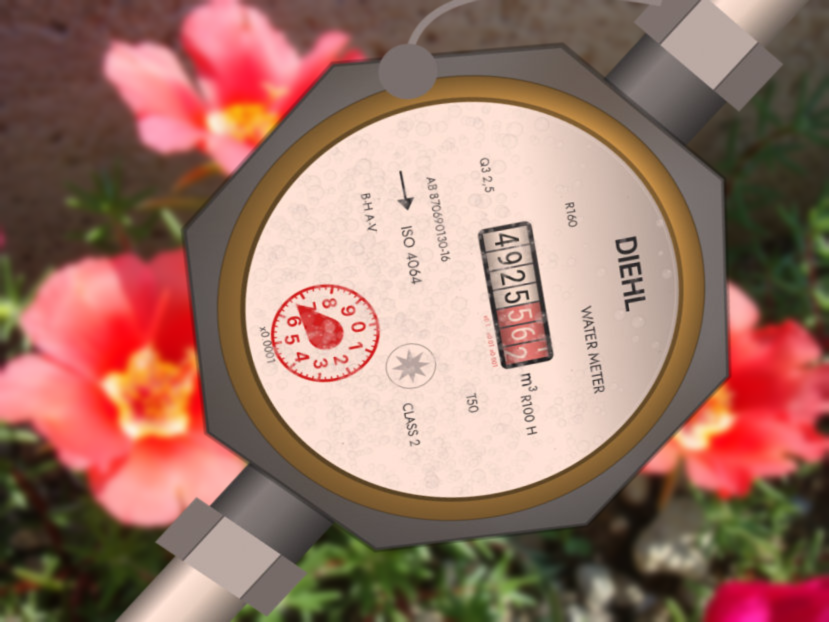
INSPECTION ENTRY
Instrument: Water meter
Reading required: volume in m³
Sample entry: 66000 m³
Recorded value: 4925.5616 m³
